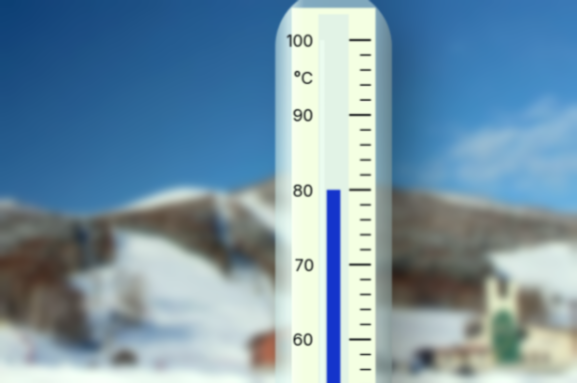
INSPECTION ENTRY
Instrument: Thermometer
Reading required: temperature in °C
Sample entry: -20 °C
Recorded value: 80 °C
